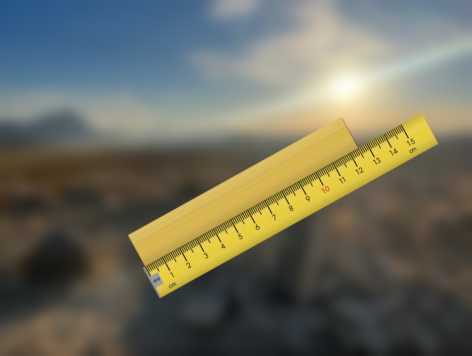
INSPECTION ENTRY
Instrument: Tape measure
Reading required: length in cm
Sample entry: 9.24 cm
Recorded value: 12.5 cm
